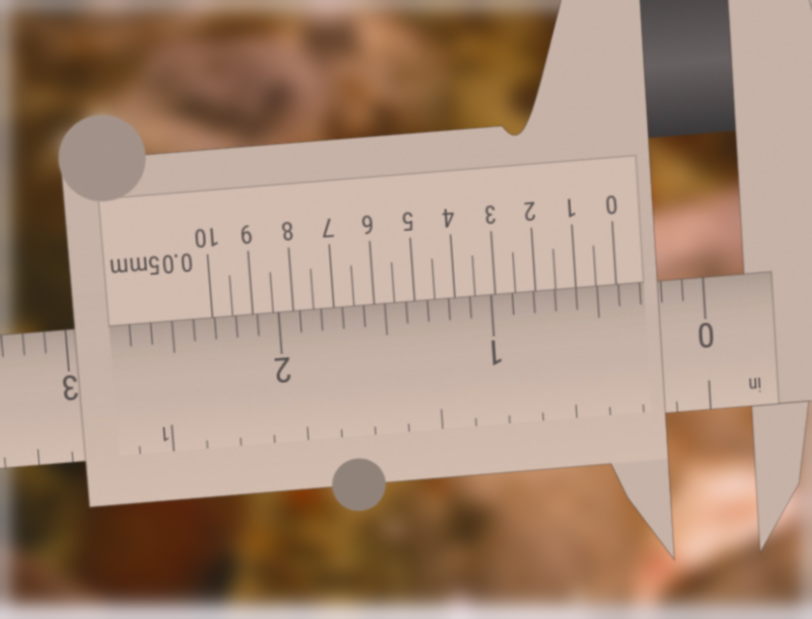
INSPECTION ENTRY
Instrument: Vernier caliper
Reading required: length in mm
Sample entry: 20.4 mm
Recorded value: 4.1 mm
